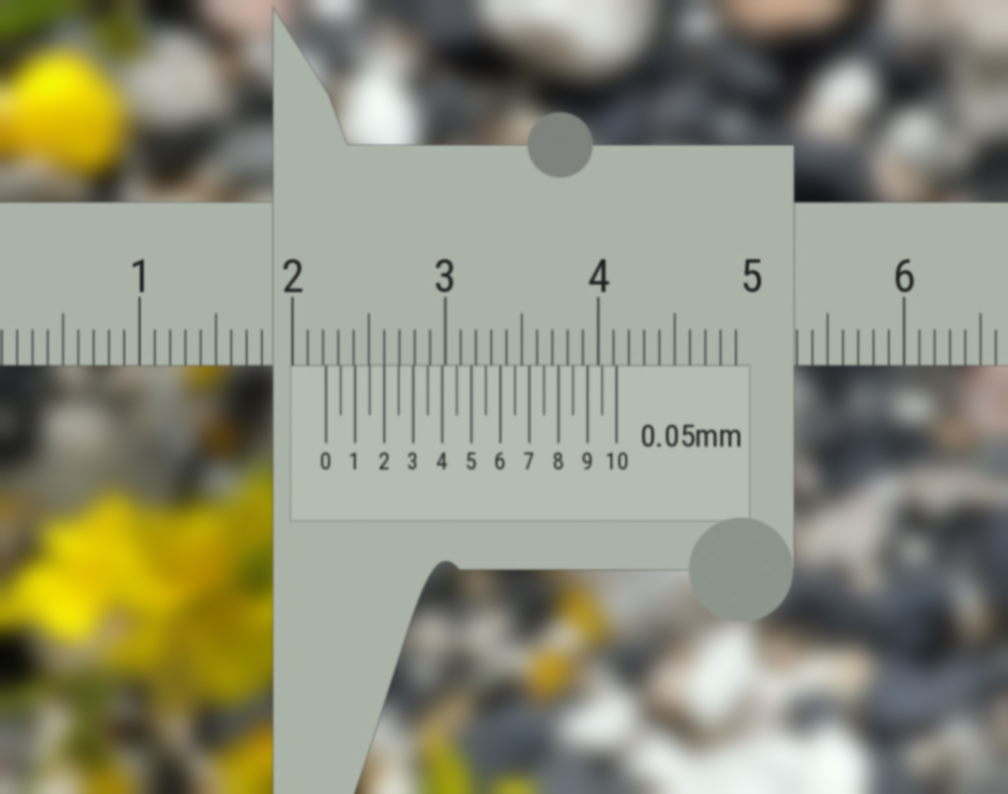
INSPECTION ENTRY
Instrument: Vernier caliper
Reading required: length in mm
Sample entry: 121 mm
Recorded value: 22.2 mm
